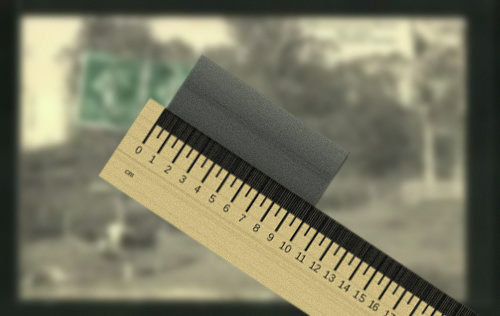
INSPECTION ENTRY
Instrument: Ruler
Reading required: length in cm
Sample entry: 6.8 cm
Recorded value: 10 cm
